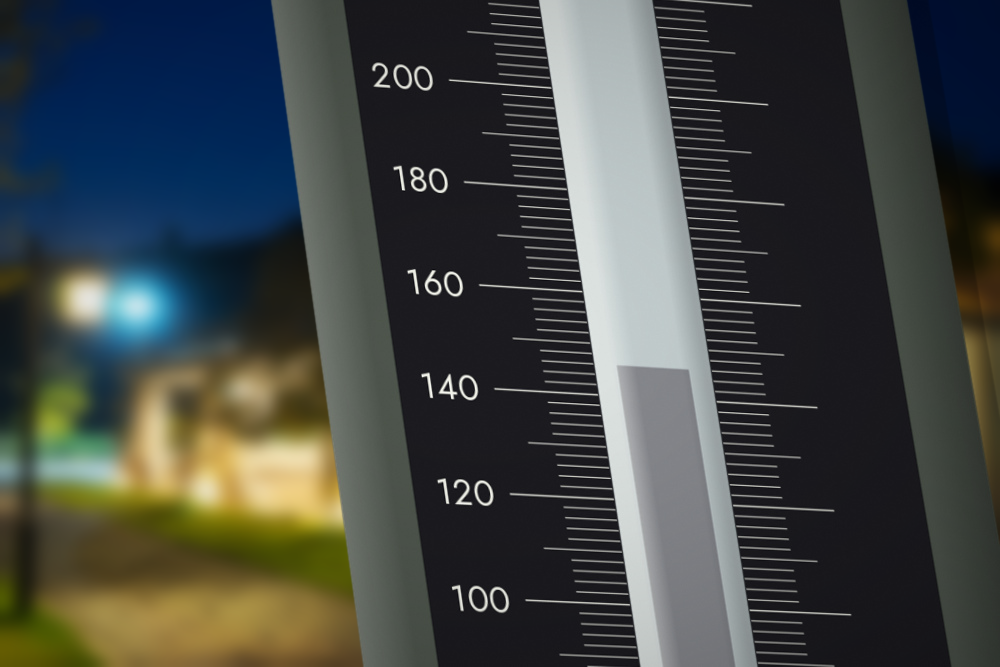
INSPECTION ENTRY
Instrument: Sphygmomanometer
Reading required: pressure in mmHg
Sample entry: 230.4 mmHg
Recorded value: 146 mmHg
